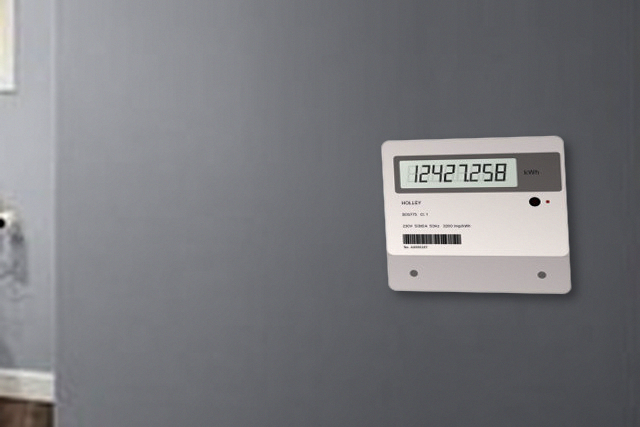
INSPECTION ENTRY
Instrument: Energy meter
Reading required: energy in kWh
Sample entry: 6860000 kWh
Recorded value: 12427.258 kWh
